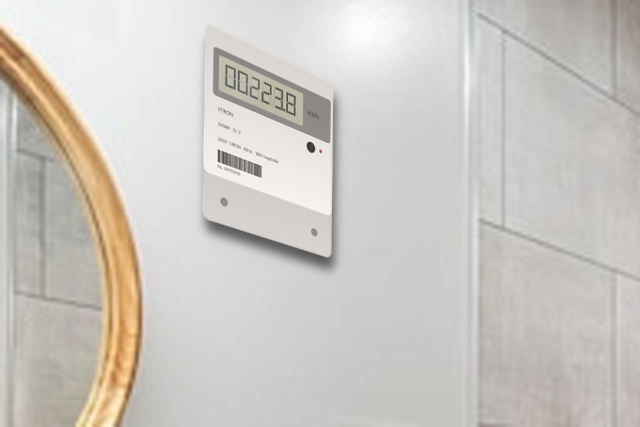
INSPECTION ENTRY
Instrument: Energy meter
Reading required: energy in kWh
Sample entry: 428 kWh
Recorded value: 223.8 kWh
